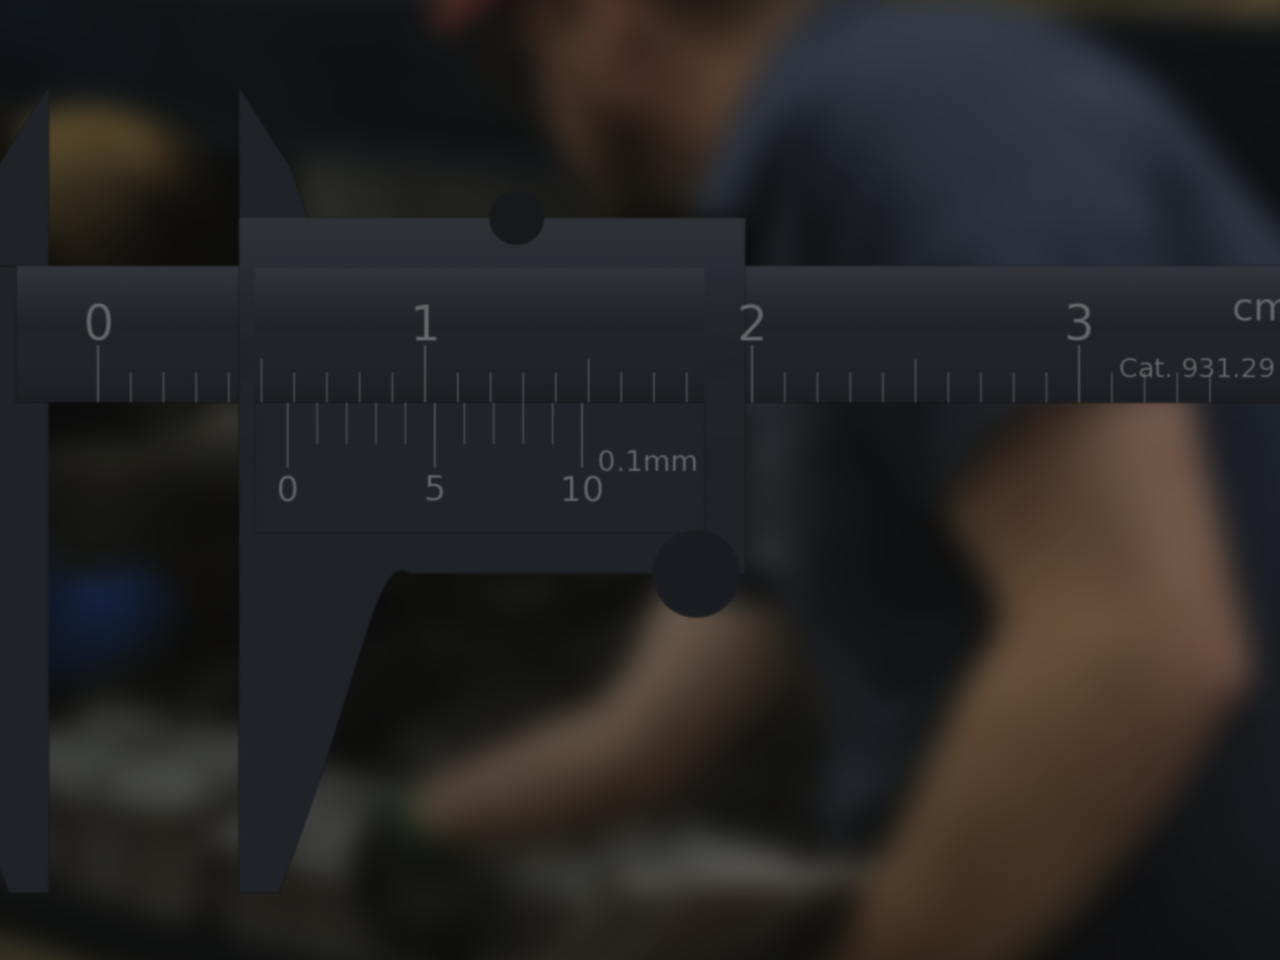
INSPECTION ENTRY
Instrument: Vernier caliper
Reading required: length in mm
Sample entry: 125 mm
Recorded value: 5.8 mm
